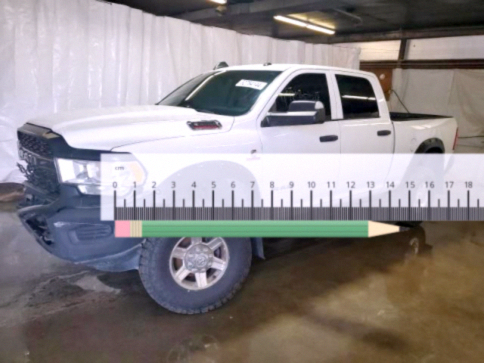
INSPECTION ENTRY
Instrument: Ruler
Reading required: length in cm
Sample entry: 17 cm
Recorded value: 15 cm
